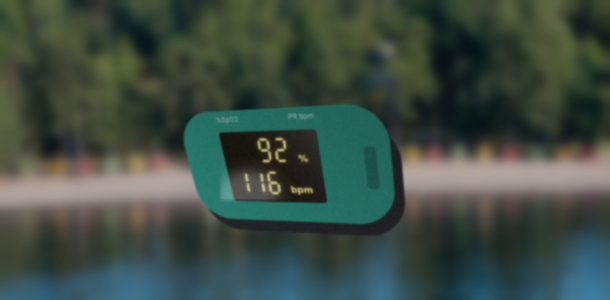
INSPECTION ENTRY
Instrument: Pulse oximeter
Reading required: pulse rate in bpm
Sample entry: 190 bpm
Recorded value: 116 bpm
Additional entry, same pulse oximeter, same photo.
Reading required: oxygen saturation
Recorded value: 92 %
